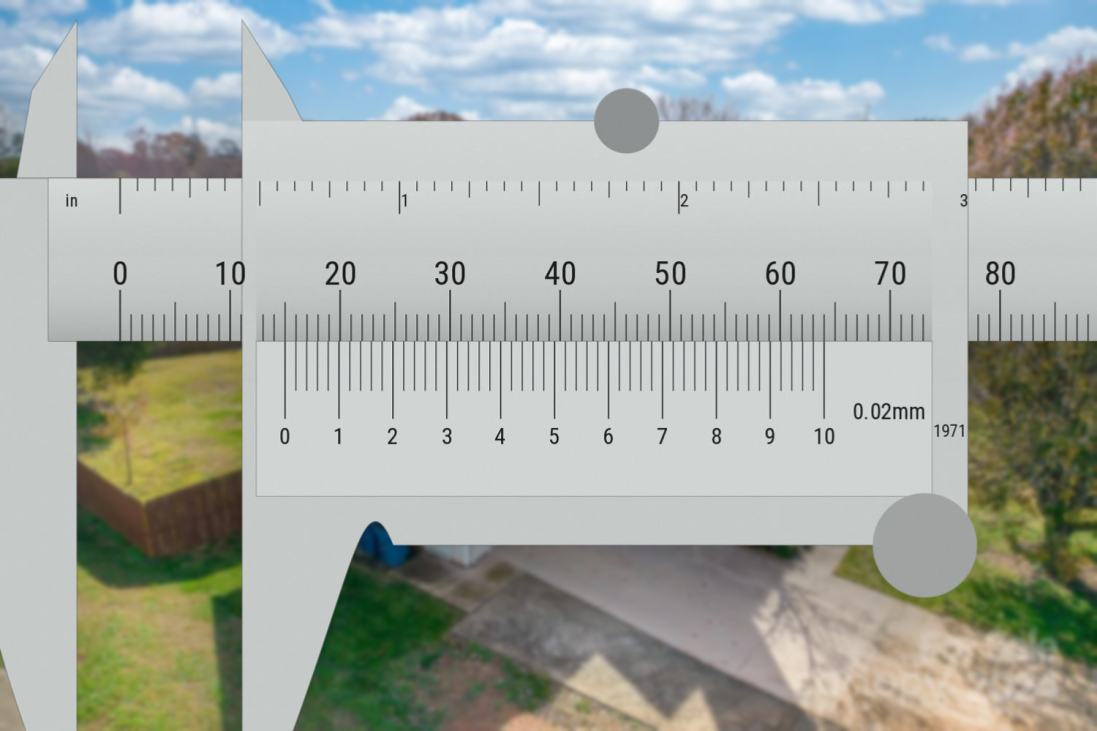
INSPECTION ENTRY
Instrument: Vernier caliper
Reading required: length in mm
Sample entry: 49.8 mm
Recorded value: 15.0 mm
